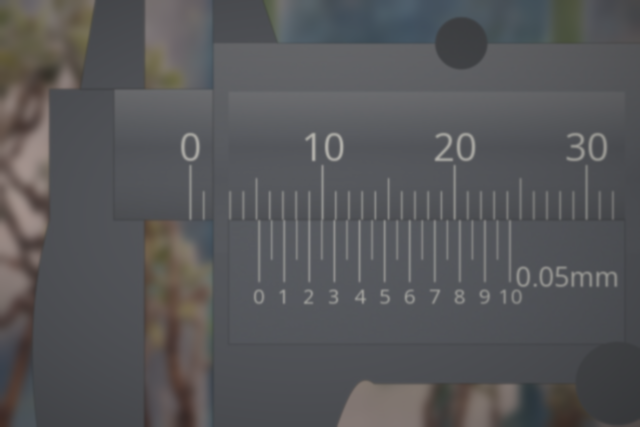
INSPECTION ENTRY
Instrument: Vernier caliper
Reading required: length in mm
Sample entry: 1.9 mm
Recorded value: 5.2 mm
